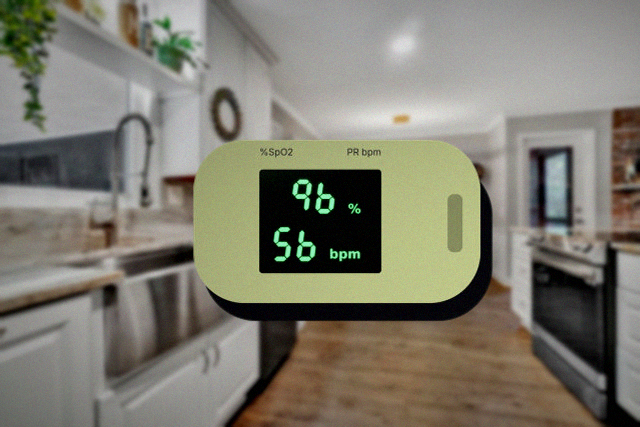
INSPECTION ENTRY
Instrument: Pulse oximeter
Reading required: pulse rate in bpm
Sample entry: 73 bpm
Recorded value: 56 bpm
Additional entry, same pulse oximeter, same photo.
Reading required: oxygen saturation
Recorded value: 96 %
